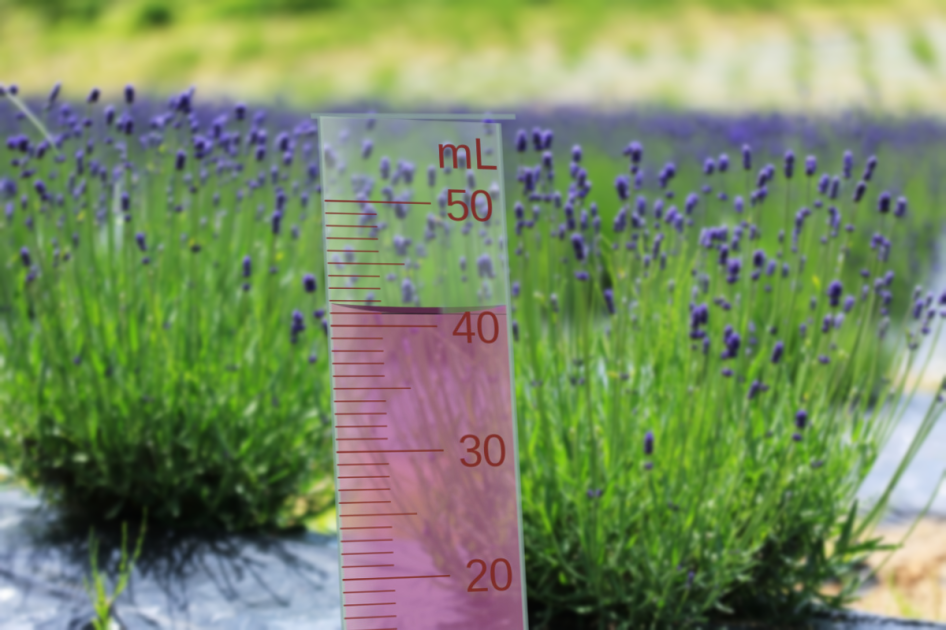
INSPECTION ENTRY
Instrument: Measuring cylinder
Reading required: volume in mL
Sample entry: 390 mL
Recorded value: 41 mL
